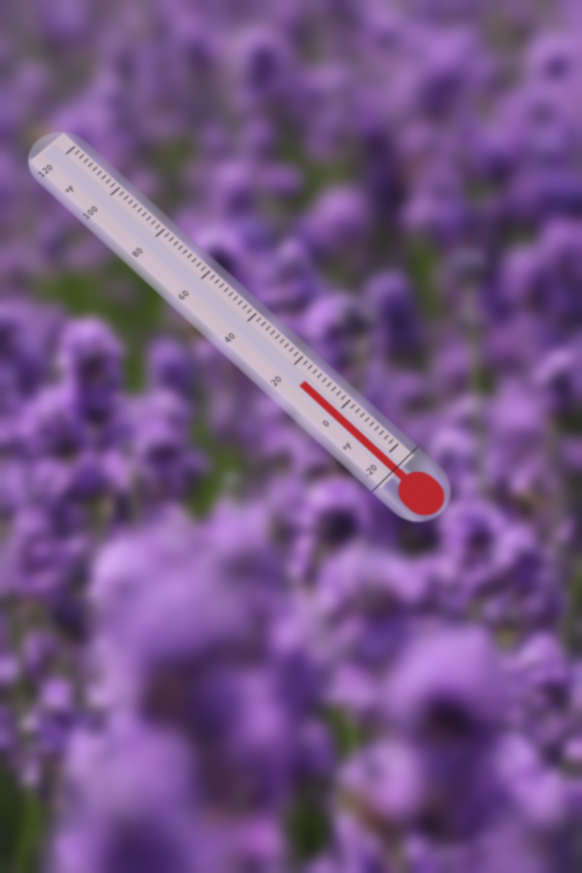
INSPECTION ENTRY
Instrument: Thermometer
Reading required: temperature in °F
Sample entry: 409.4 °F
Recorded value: 14 °F
